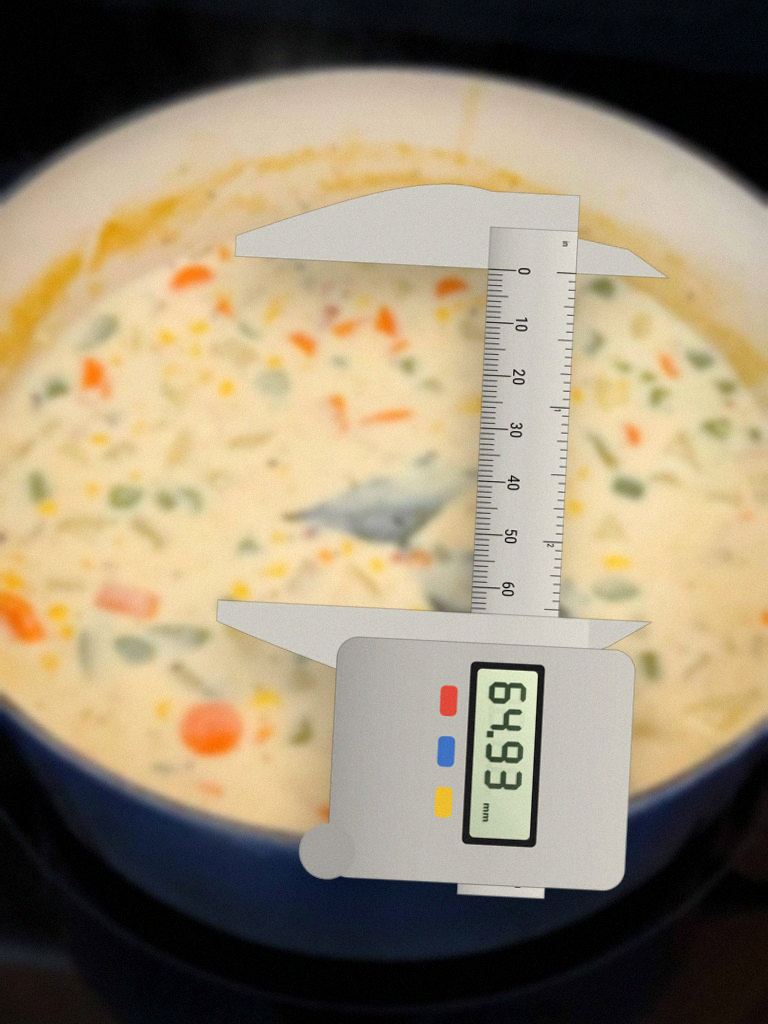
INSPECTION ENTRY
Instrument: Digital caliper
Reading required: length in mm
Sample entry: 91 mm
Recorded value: 64.93 mm
